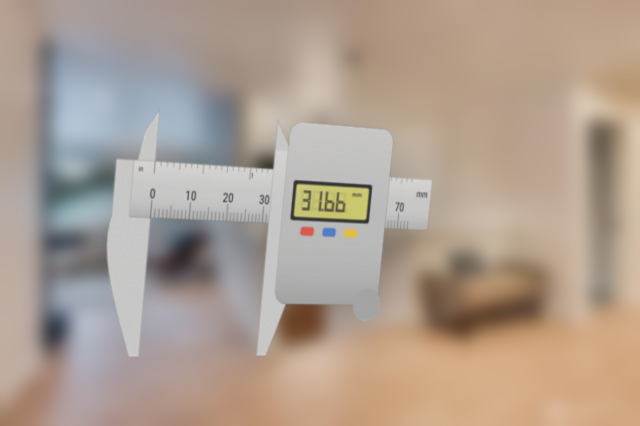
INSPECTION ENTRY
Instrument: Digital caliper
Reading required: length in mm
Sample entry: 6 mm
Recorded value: 31.66 mm
